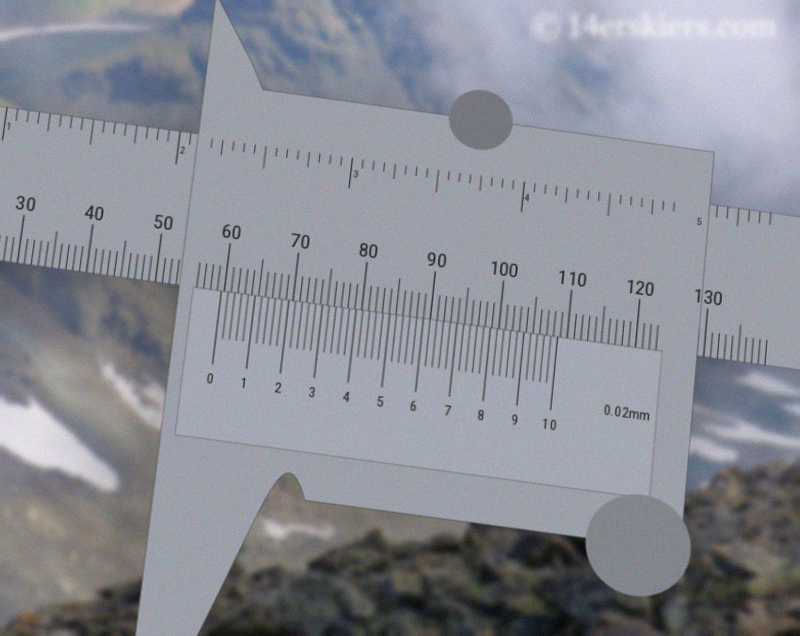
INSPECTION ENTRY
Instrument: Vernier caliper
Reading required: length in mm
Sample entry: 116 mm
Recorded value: 59.6 mm
